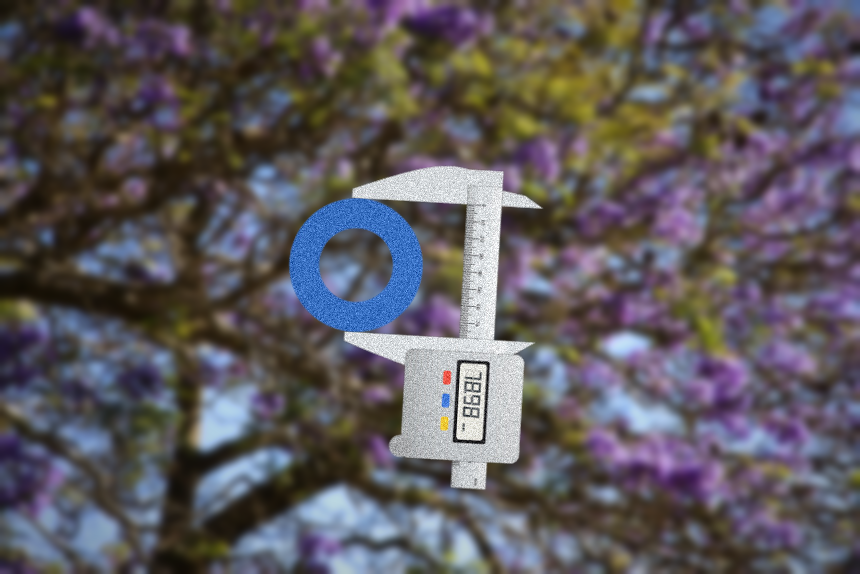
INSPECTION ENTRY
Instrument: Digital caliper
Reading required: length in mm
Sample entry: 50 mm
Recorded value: 78.98 mm
